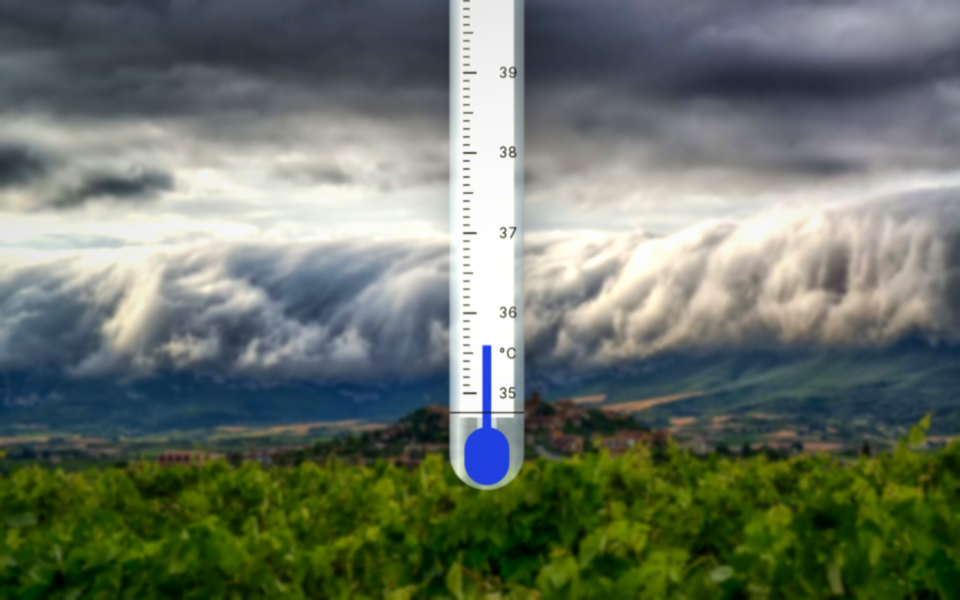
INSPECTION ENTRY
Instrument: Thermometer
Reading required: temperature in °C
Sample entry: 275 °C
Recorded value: 35.6 °C
